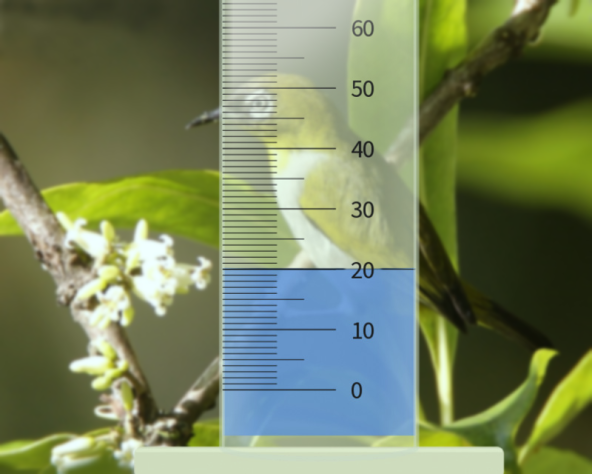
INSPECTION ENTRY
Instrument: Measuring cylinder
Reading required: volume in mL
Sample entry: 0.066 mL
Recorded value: 20 mL
